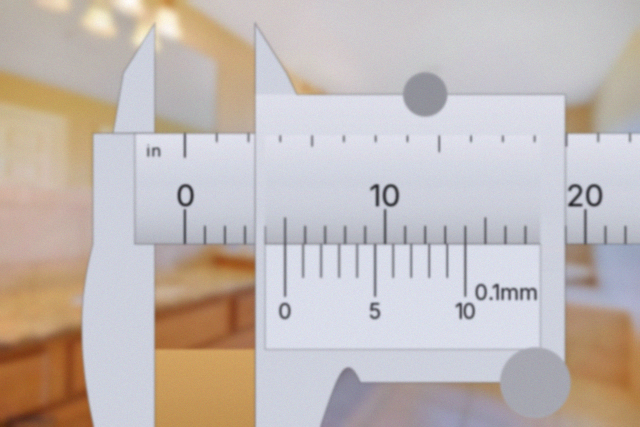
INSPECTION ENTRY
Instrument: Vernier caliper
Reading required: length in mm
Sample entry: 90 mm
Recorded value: 5.0 mm
